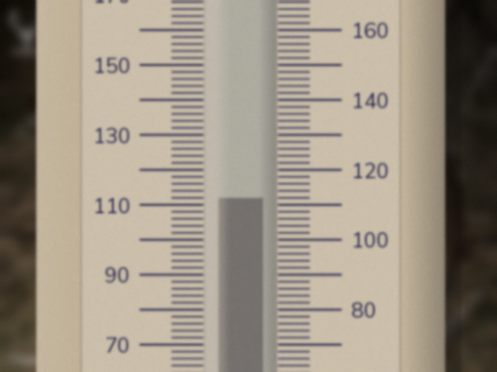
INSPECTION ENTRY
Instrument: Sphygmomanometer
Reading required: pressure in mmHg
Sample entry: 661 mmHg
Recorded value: 112 mmHg
